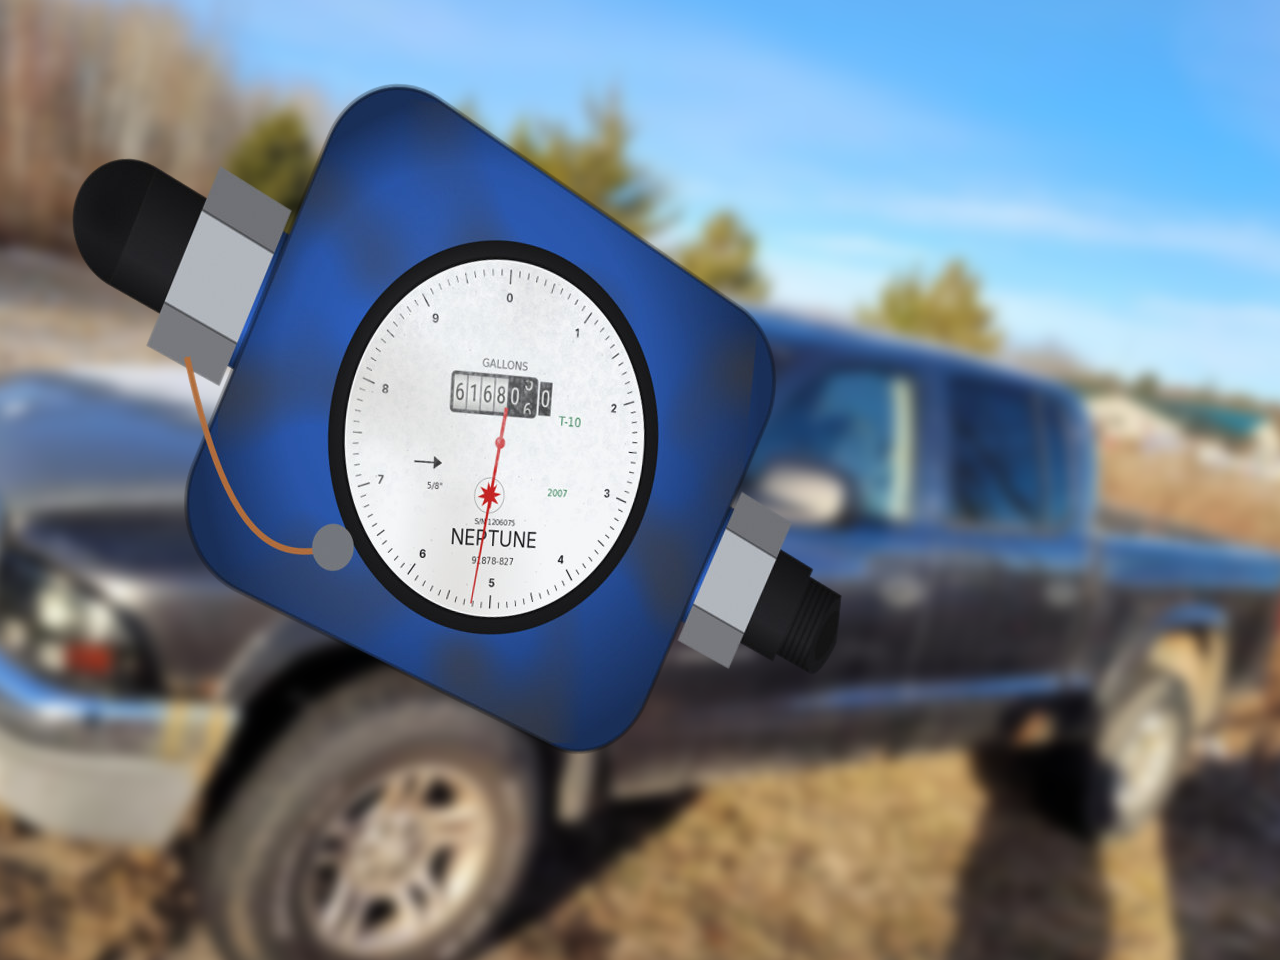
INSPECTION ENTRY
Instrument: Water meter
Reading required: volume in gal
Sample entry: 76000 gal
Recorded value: 6168055.2 gal
